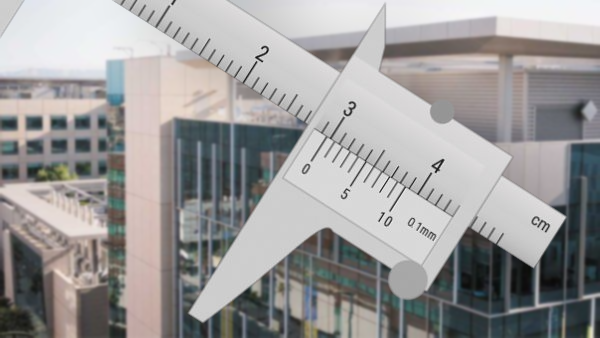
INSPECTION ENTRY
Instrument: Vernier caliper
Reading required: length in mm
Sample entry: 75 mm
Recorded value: 29.6 mm
